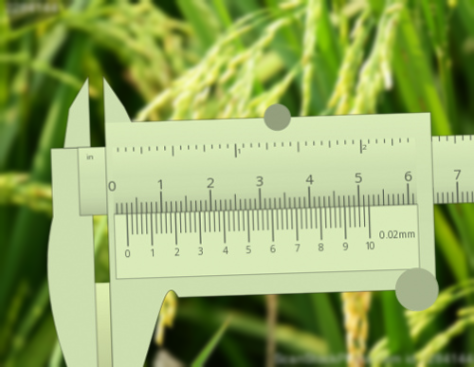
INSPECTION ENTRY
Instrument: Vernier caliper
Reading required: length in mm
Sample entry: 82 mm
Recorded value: 3.0 mm
